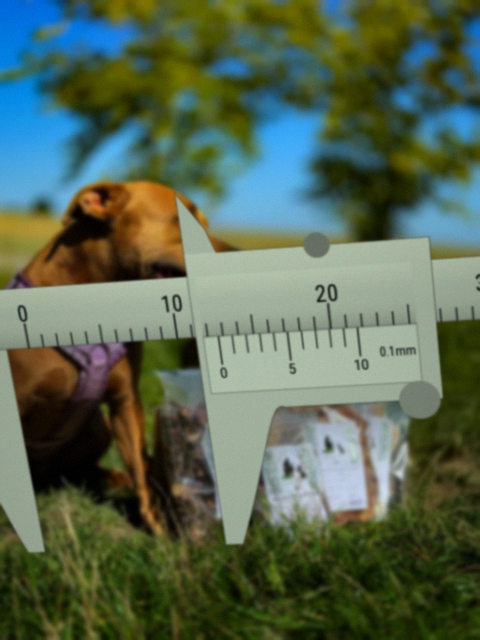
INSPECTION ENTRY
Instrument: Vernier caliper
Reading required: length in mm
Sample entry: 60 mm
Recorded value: 12.7 mm
